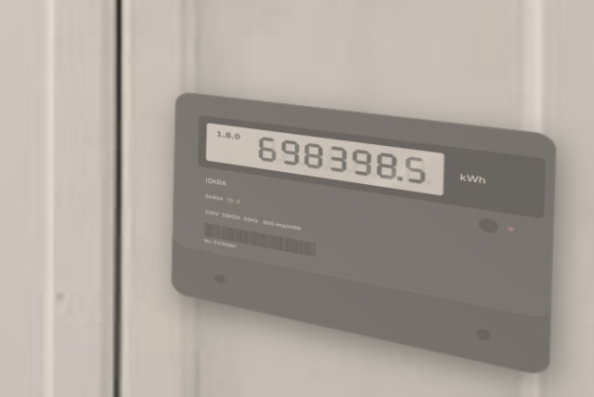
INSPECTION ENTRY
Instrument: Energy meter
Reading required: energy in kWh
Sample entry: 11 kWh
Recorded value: 698398.5 kWh
